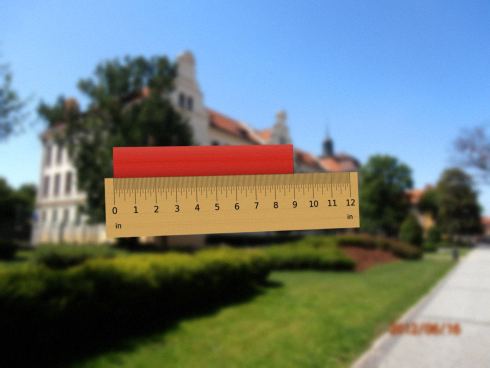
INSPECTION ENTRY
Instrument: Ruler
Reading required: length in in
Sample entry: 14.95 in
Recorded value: 9 in
